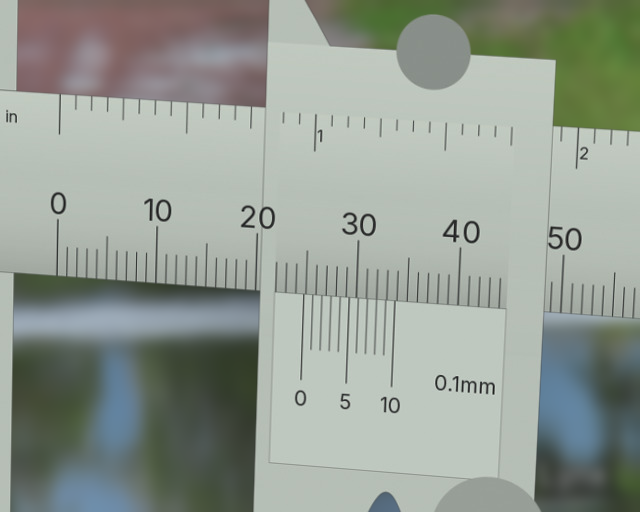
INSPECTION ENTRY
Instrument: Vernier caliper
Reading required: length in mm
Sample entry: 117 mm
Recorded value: 24.8 mm
